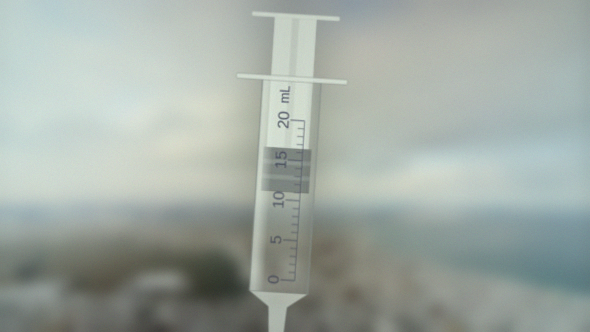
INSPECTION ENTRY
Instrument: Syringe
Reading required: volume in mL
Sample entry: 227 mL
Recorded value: 11 mL
